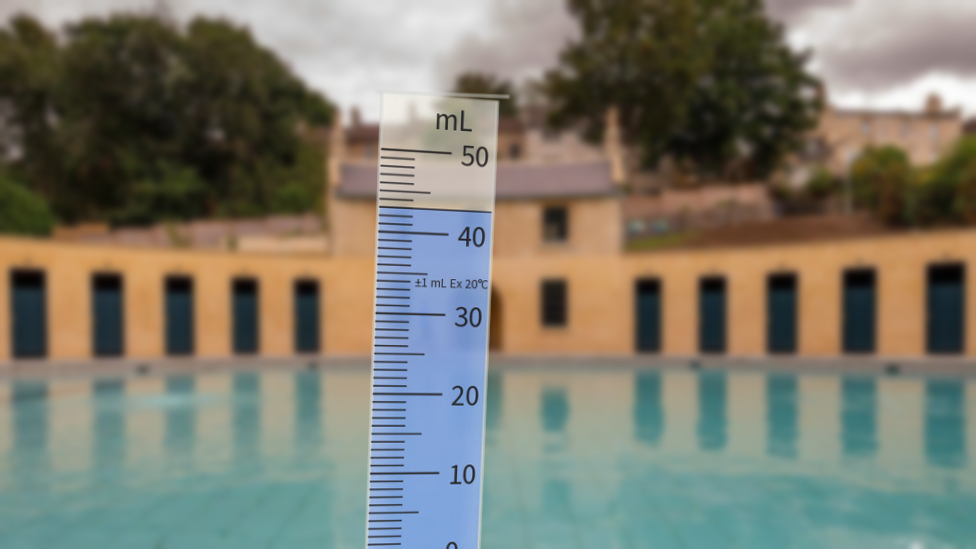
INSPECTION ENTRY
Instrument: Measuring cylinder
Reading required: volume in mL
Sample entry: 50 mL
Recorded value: 43 mL
